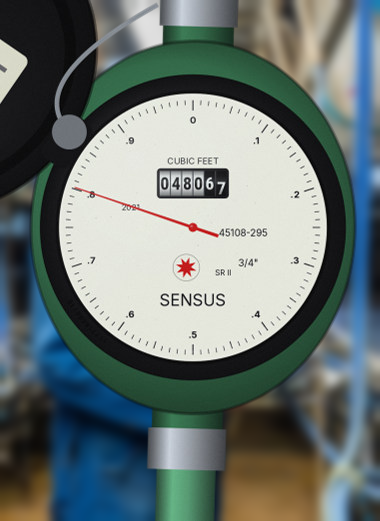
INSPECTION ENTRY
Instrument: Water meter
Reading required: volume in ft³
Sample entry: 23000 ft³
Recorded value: 48066.80 ft³
